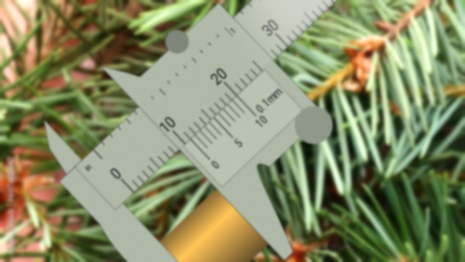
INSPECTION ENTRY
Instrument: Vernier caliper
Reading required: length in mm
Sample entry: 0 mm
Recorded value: 11.0 mm
